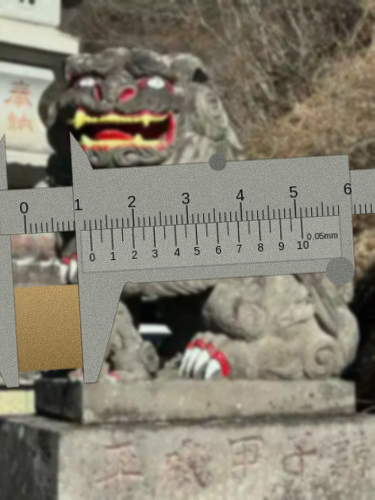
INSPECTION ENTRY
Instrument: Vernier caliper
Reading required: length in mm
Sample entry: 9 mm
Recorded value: 12.0 mm
